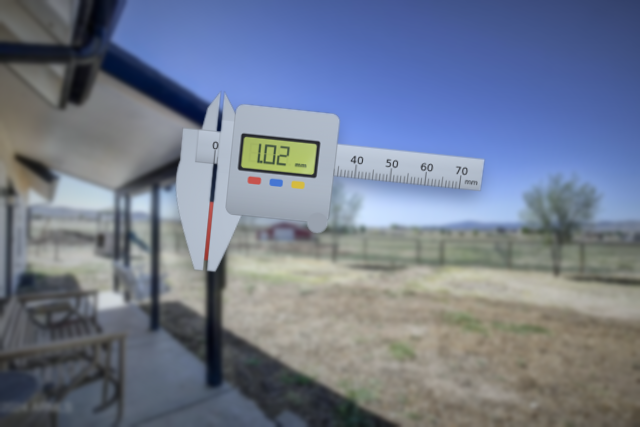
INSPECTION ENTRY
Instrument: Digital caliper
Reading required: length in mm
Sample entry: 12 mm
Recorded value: 1.02 mm
